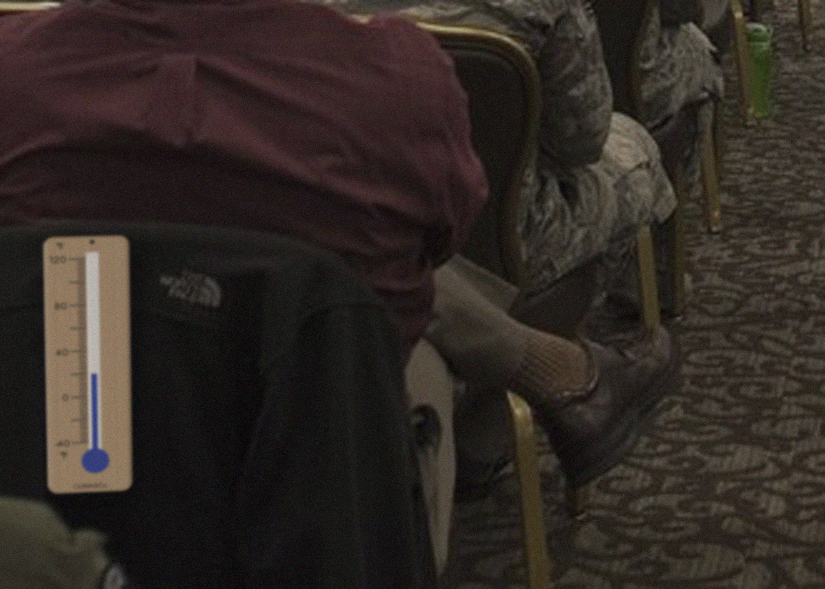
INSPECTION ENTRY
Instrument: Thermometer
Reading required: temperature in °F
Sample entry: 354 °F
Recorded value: 20 °F
